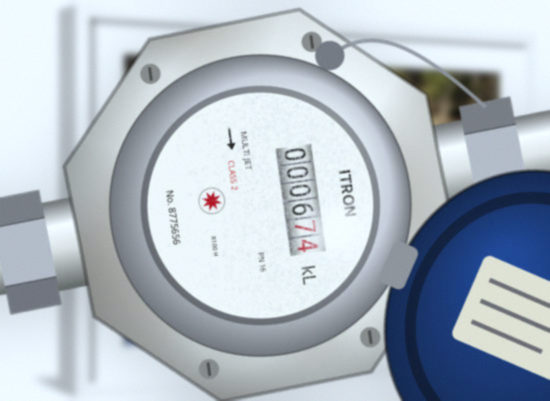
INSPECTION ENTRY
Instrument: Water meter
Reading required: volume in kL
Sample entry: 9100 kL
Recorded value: 6.74 kL
